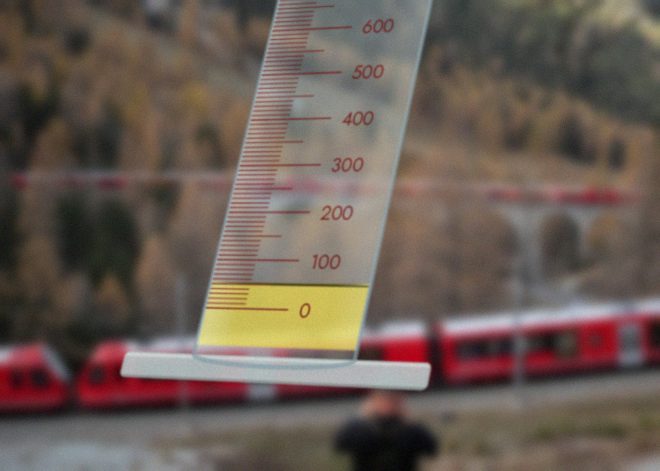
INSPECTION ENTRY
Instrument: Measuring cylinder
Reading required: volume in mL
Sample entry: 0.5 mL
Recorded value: 50 mL
